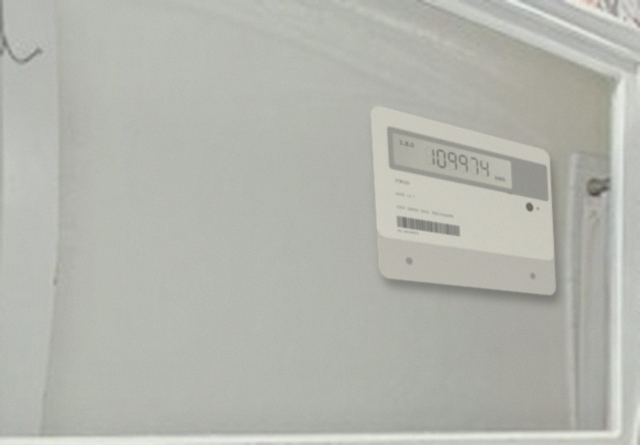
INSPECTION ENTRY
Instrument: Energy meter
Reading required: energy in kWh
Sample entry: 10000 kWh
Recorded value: 109974 kWh
